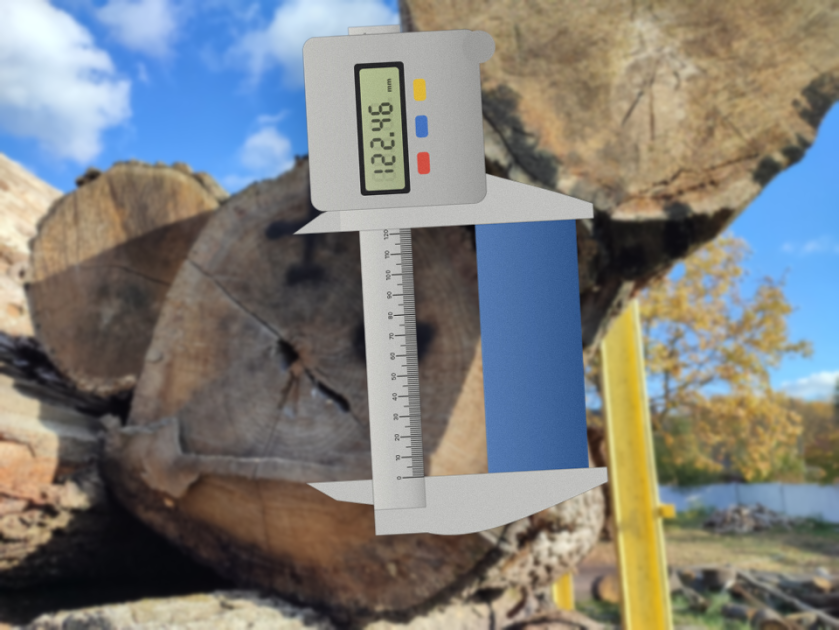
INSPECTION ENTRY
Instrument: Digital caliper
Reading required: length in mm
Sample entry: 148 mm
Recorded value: 122.46 mm
